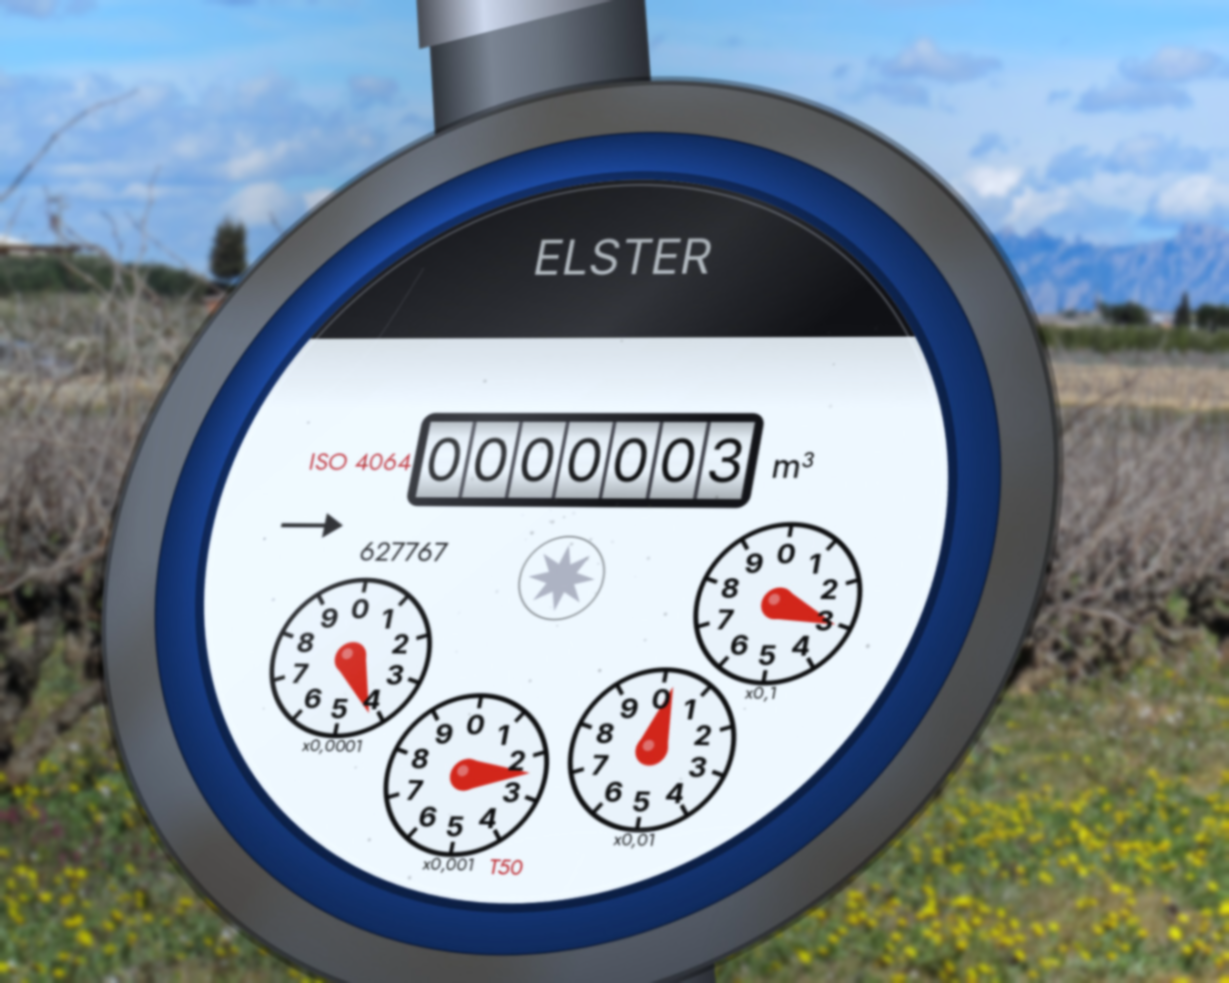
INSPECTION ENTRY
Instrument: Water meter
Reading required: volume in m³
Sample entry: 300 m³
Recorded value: 3.3024 m³
